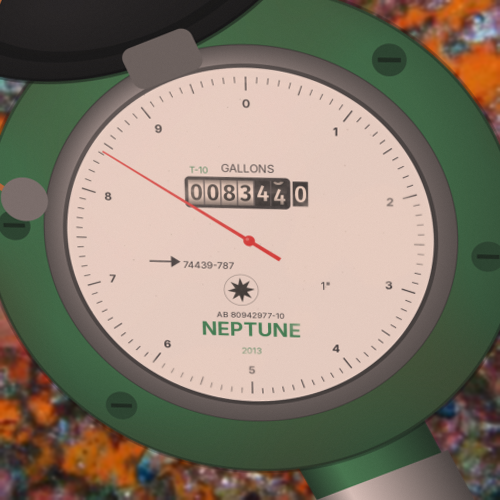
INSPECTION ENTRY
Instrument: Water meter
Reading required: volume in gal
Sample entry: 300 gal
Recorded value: 83438.4 gal
